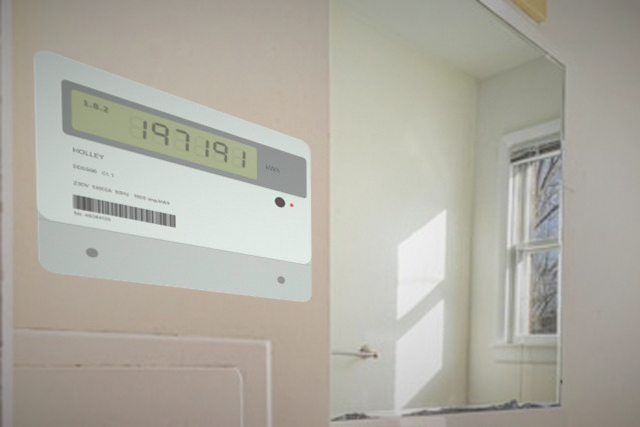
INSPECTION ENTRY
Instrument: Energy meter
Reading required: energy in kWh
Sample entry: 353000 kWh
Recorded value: 197191 kWh
